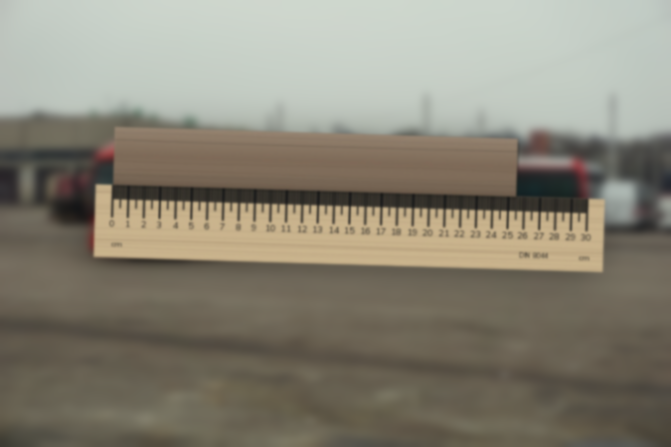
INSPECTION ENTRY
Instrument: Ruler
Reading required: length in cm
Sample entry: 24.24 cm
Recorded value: 25.5 cm
